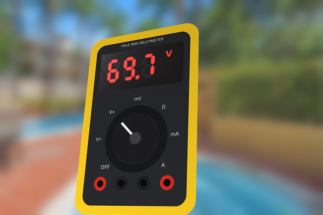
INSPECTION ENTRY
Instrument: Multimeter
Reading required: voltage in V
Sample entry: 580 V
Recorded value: 69.7 V
